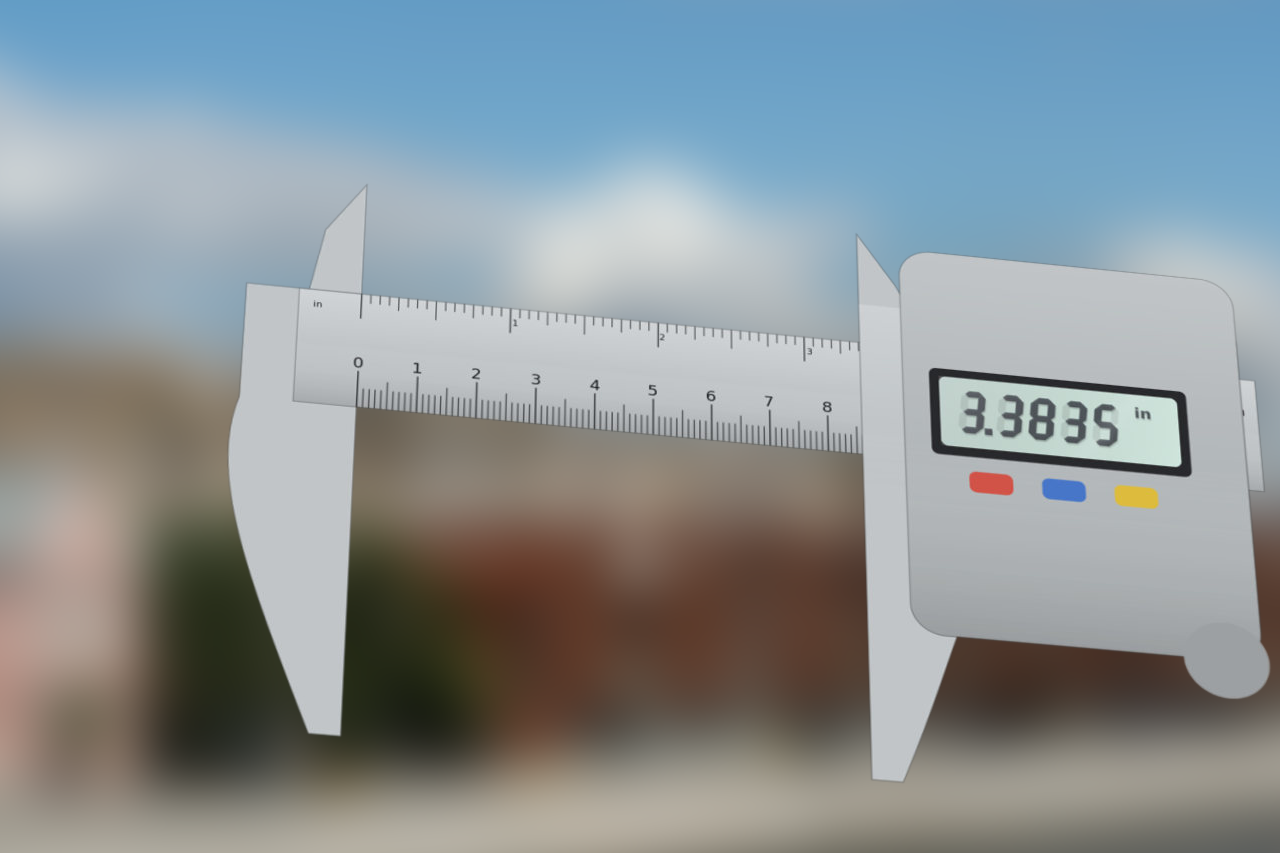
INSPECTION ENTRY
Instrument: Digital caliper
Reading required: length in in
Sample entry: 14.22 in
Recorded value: 3.3835 in
